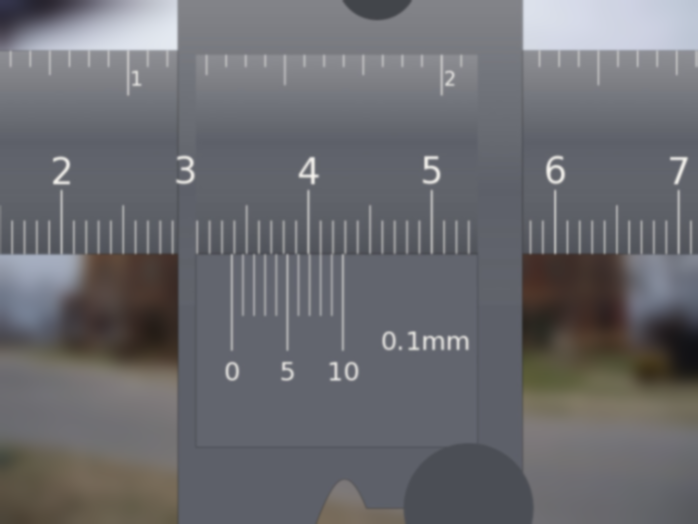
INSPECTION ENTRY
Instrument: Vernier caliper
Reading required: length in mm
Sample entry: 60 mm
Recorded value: 33.8 mm
